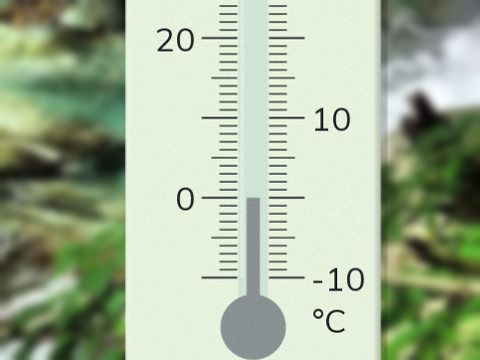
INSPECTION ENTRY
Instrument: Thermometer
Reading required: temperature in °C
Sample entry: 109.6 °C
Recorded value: 0 °C
